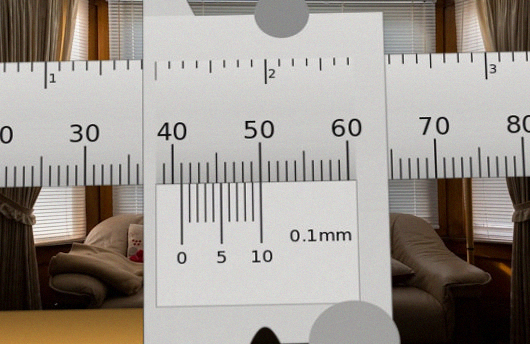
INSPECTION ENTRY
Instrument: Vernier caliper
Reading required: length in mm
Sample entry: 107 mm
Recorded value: 41.0 mm
